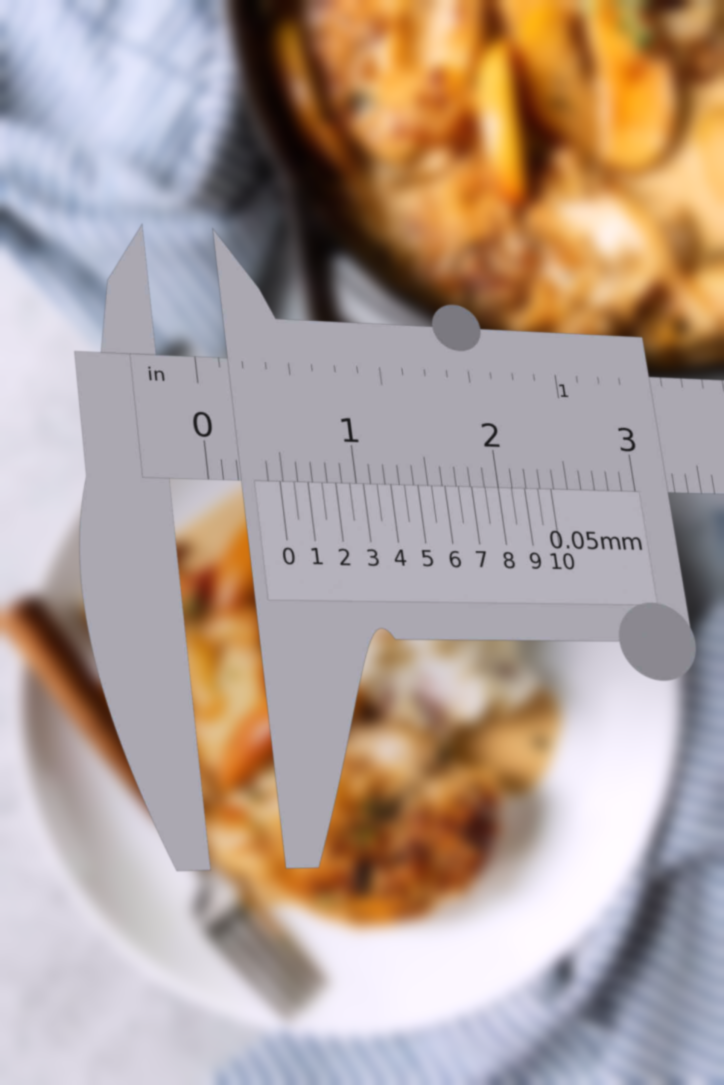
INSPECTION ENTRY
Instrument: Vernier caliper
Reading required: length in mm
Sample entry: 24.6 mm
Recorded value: 4.8 mm
